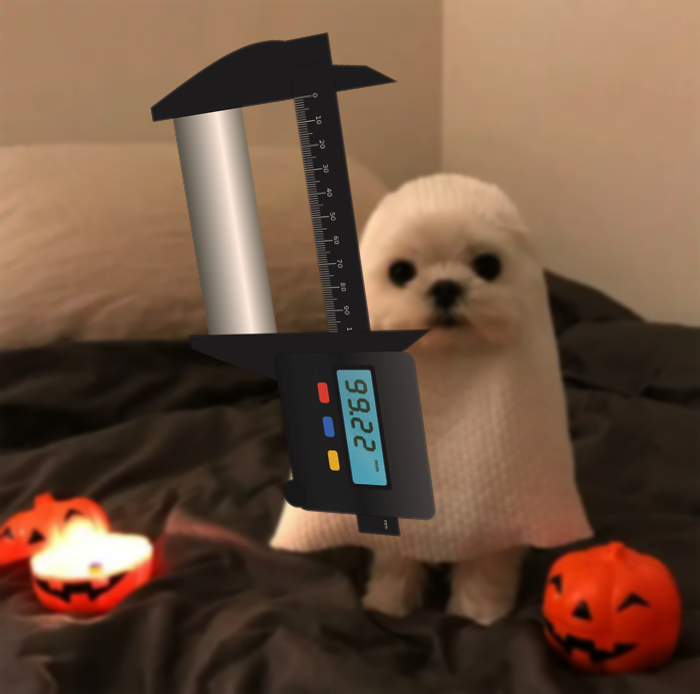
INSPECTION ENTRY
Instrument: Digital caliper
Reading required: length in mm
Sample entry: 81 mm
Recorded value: 99.22 mm
